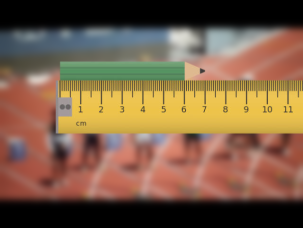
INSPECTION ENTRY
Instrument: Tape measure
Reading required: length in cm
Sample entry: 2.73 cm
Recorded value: 7 cm
